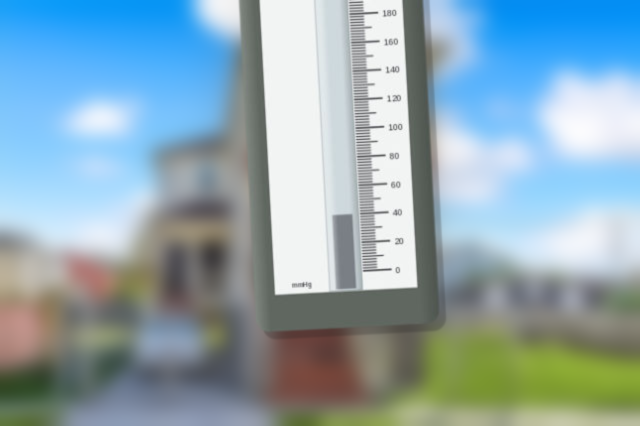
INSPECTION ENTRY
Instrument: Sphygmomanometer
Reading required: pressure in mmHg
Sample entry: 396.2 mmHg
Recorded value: 40 mmHg
